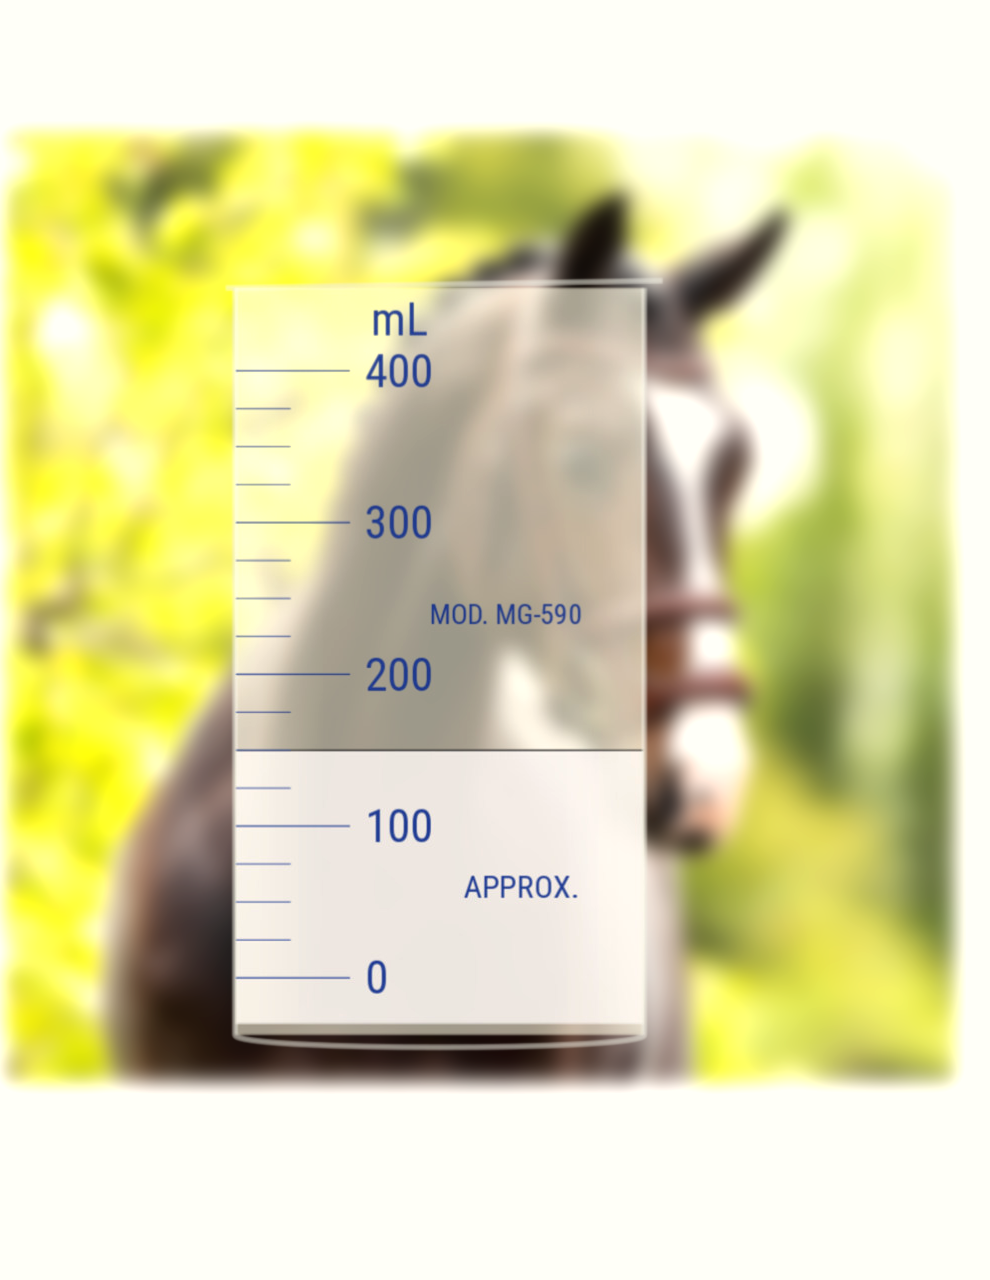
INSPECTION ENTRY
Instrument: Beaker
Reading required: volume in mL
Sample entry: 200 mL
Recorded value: 150 mL
